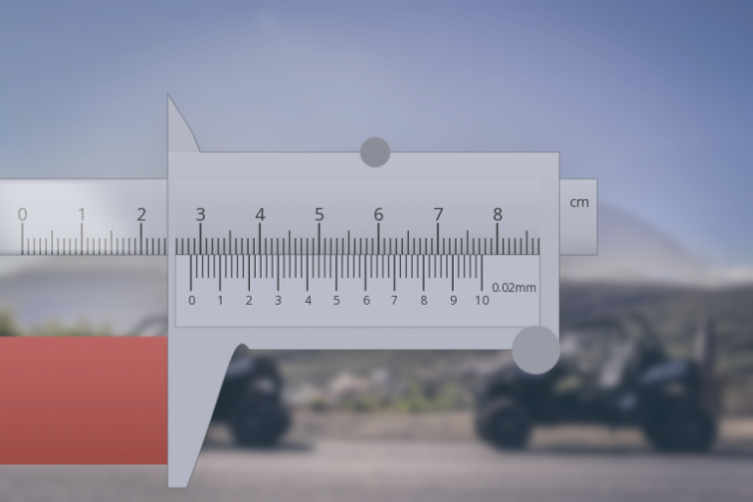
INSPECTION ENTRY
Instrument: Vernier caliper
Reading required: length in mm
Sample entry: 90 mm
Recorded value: 28.4 mm
